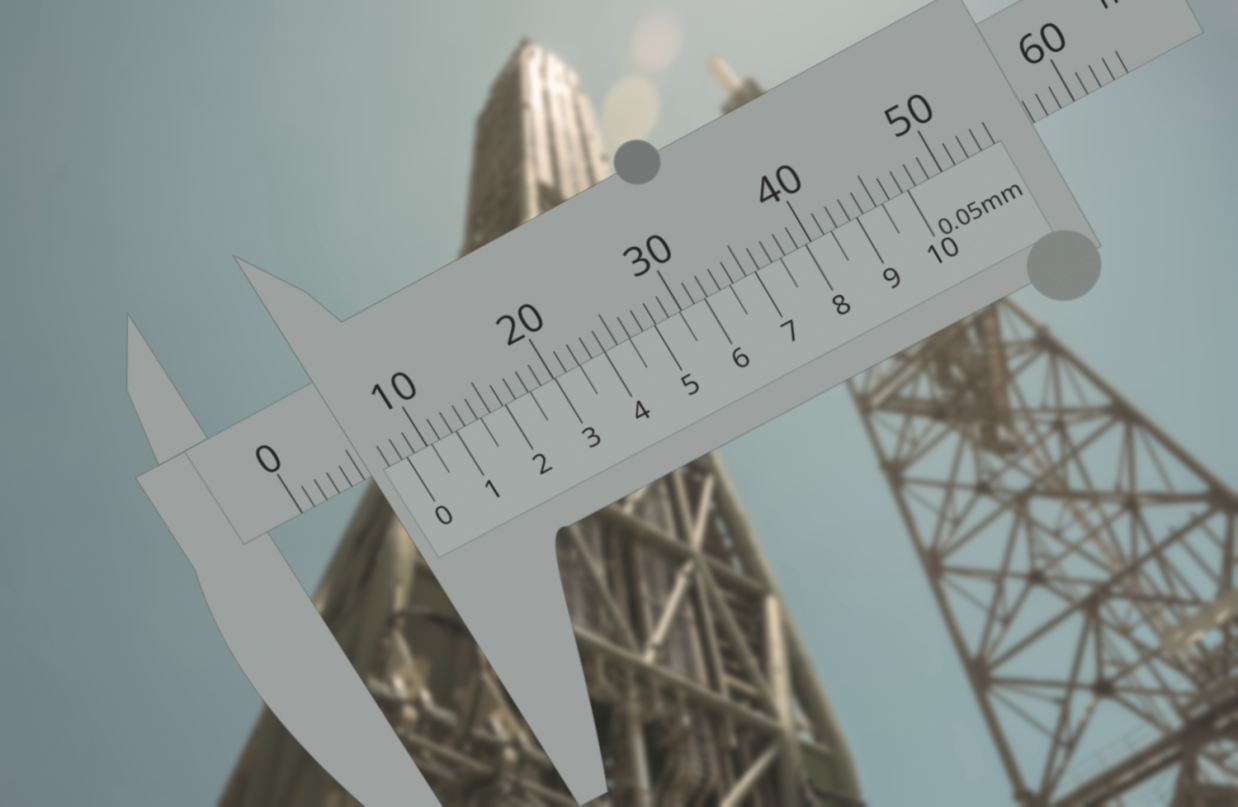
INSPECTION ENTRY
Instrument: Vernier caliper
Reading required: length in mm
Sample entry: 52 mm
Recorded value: 8.4 mm
